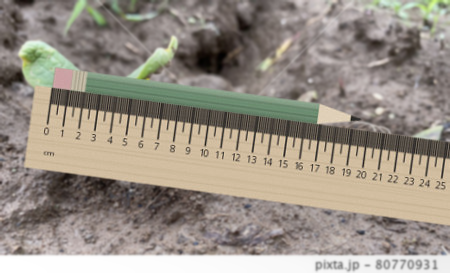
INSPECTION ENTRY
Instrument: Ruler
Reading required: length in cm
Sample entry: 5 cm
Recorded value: 19.5 cm
